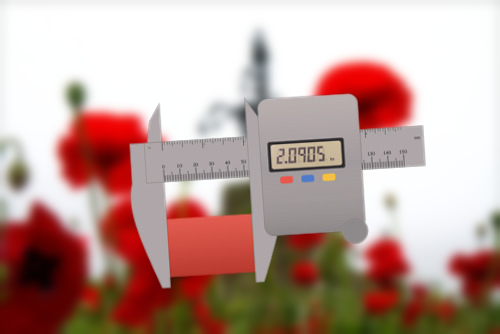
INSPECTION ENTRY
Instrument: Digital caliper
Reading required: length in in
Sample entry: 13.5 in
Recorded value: 2.0905 in
